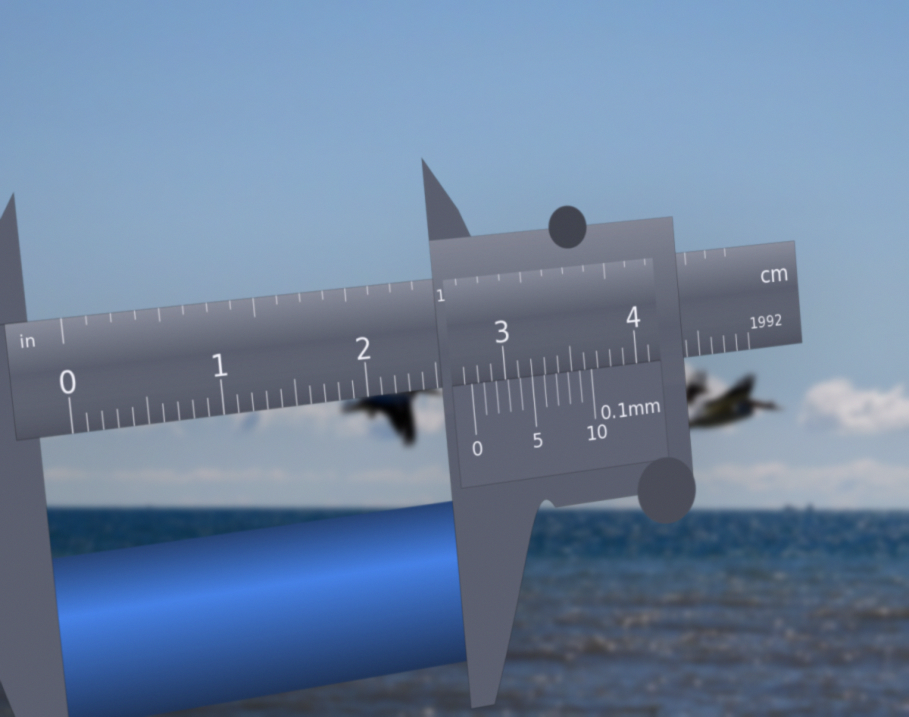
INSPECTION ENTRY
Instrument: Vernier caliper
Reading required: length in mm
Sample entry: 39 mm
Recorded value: 27.5 mm
